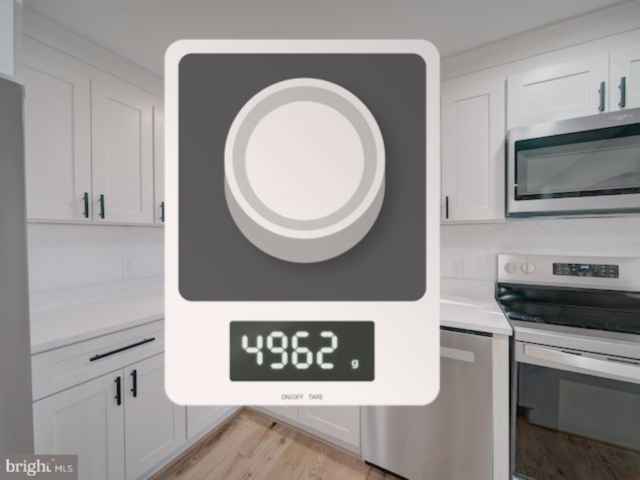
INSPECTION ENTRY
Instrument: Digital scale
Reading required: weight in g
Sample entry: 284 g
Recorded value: 4962 g
